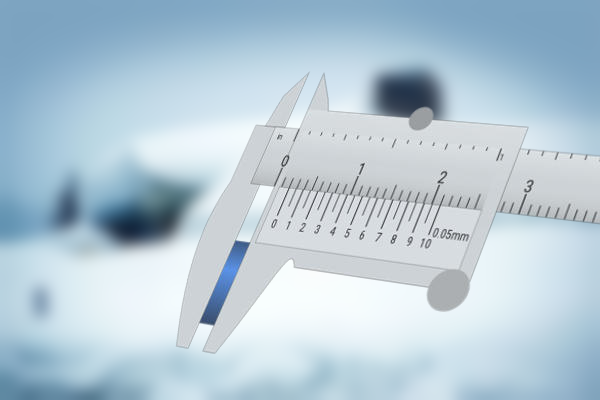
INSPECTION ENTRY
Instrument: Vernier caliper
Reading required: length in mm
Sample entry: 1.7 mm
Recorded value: 2.0 mm
